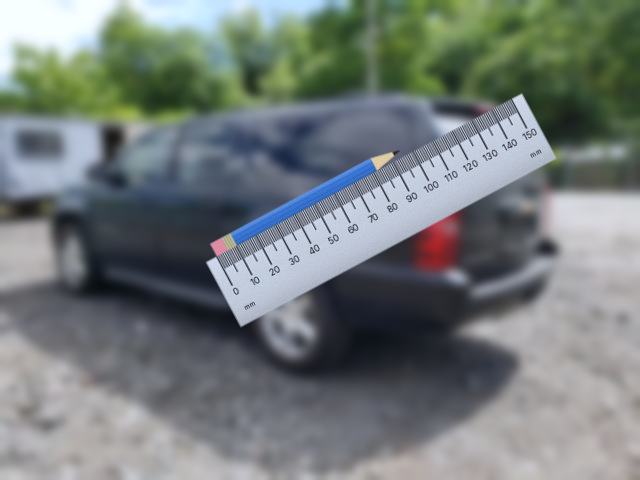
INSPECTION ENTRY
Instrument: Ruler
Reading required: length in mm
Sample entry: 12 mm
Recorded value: 95 mm
